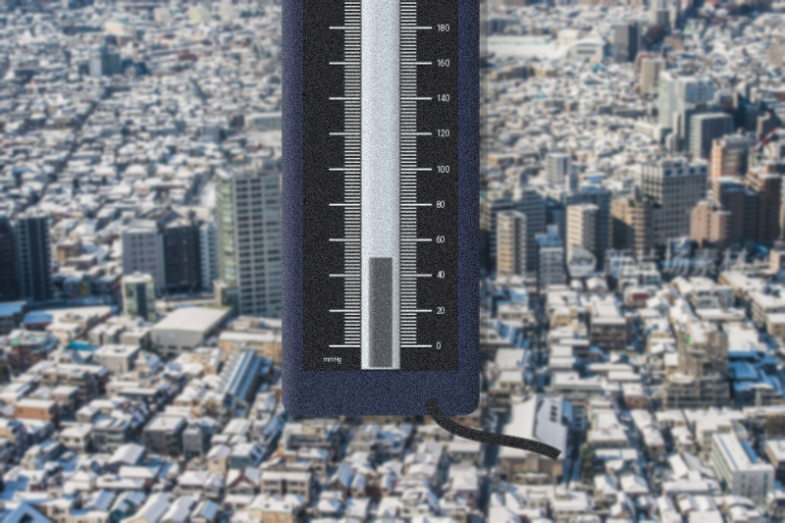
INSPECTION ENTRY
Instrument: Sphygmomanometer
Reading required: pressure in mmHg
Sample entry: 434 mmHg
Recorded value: 50 mmHg
